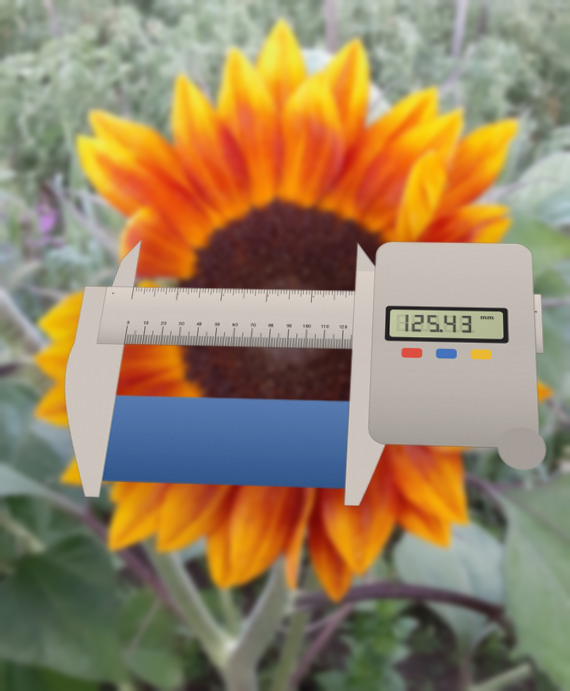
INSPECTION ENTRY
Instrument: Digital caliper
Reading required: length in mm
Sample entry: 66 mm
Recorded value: 125.43 mm
